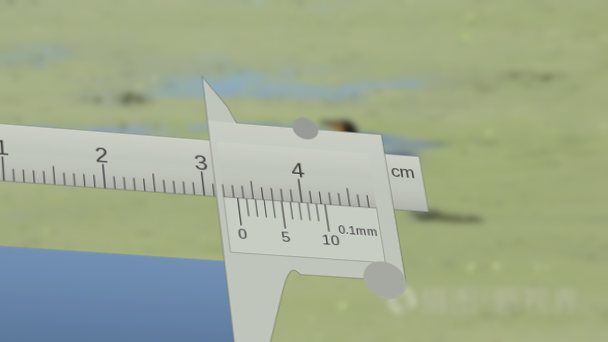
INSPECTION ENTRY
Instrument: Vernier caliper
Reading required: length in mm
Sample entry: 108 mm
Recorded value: 33.4 mm
